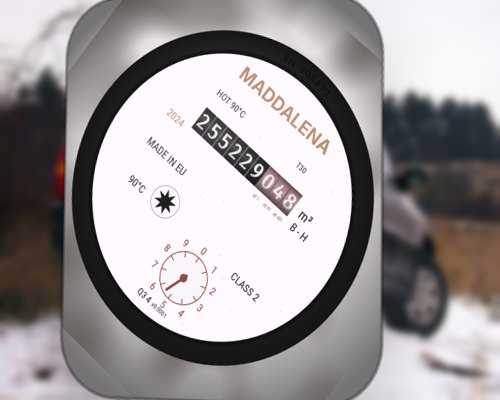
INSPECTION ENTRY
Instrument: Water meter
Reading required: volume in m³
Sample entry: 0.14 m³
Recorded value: 255229.0485 m³
